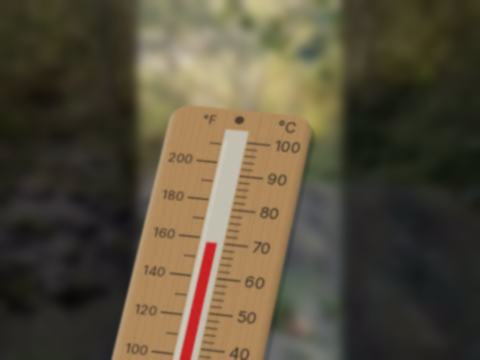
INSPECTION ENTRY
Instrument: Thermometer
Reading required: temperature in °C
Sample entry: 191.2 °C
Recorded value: 70 °C
